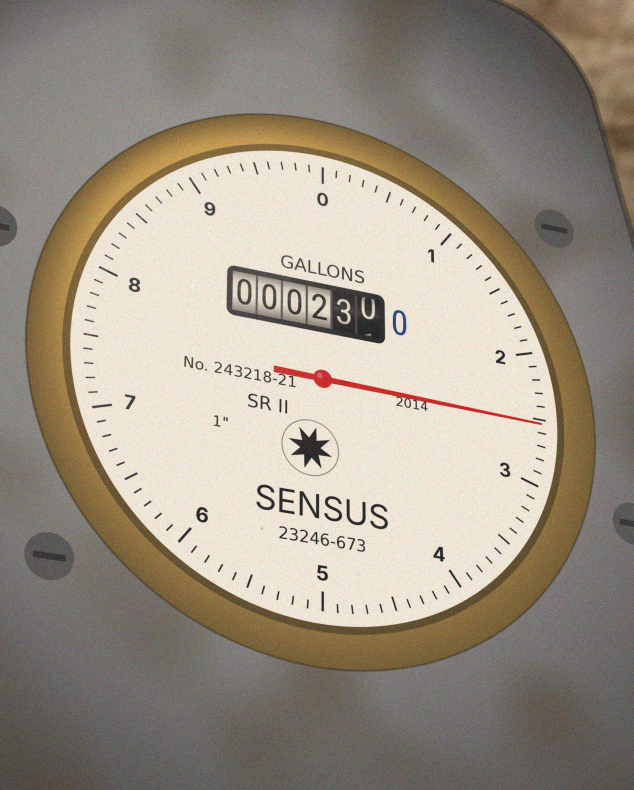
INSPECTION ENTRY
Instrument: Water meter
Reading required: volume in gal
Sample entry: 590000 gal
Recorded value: 2302.5 gal
